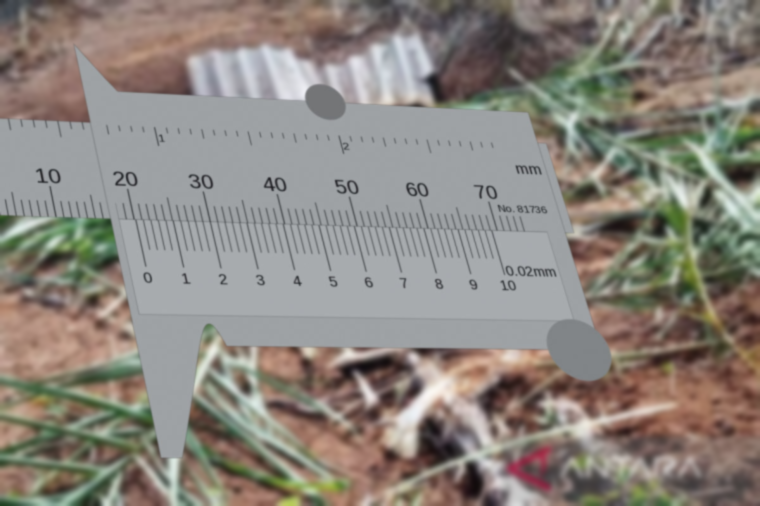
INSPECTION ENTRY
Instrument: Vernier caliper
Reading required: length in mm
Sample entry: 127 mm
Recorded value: 20.2 mm
